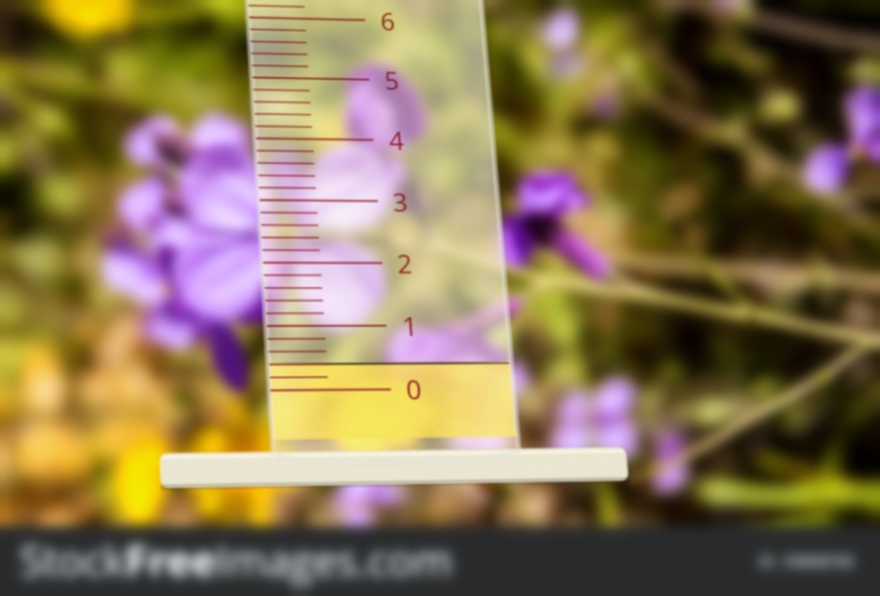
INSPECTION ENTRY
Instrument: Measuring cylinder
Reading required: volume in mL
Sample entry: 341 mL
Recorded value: 0.4 mL
